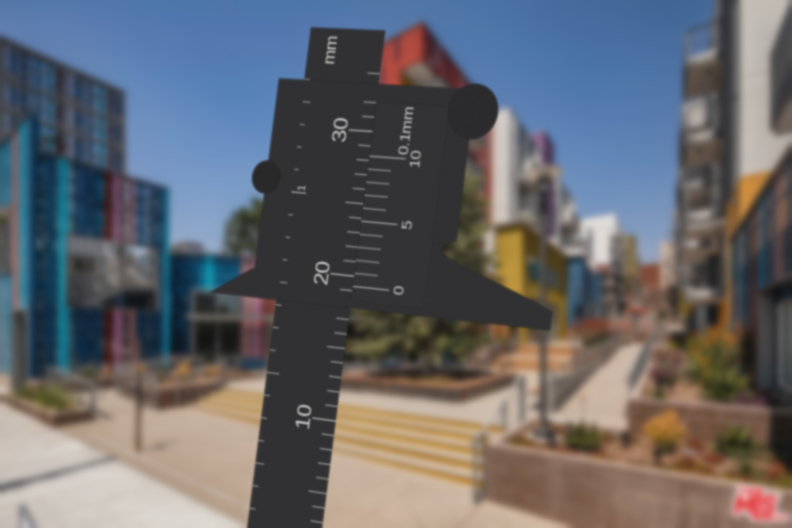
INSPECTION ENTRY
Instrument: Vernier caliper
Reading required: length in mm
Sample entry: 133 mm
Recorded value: 19.3 mm
